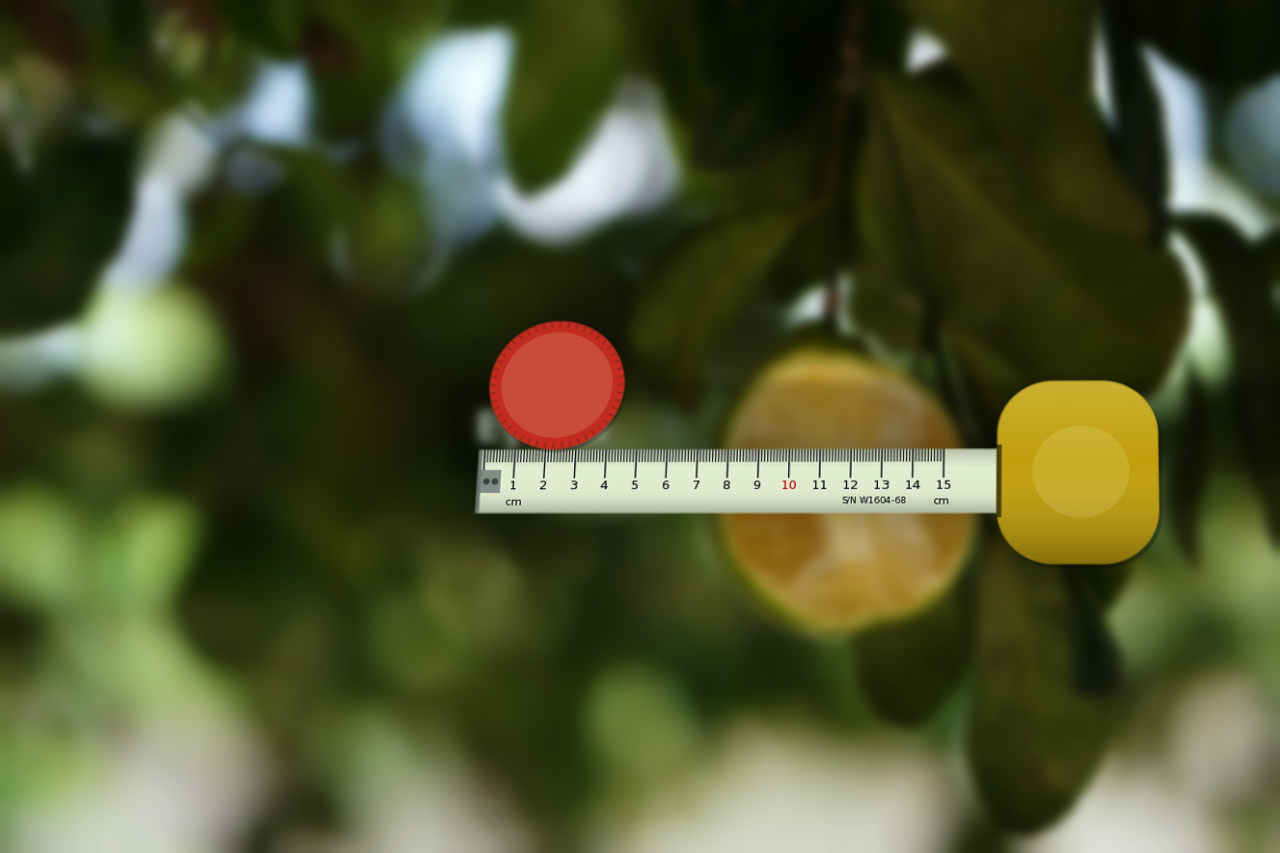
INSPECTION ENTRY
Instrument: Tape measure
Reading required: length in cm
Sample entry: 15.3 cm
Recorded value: 4.5 cm
